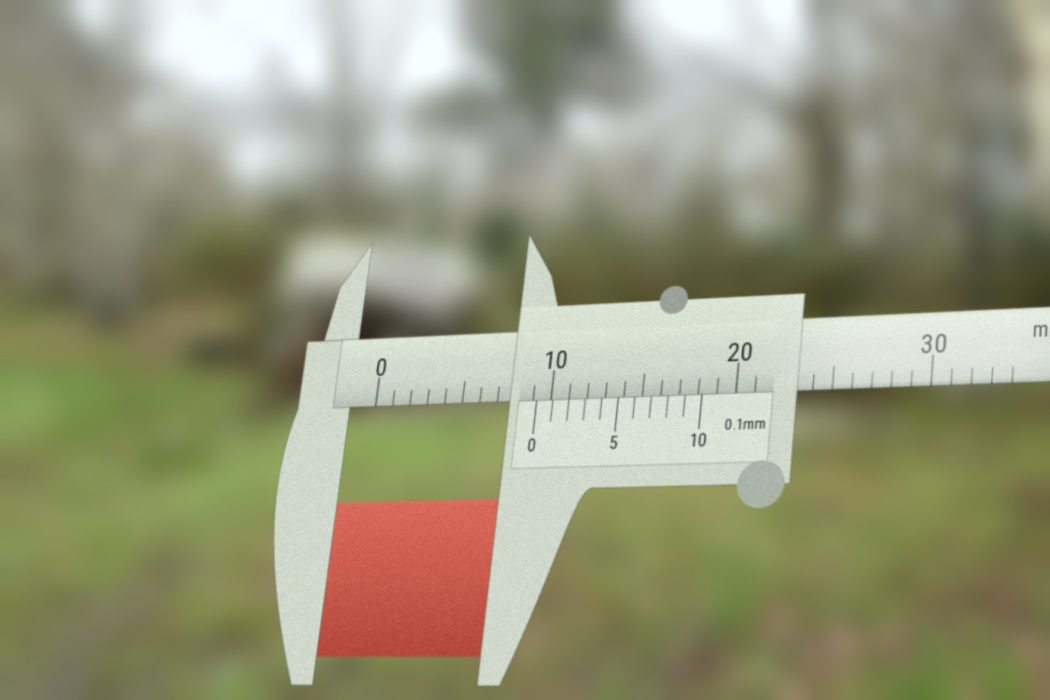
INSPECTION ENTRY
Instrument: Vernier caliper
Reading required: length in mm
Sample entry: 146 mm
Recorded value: 9.2 mm
